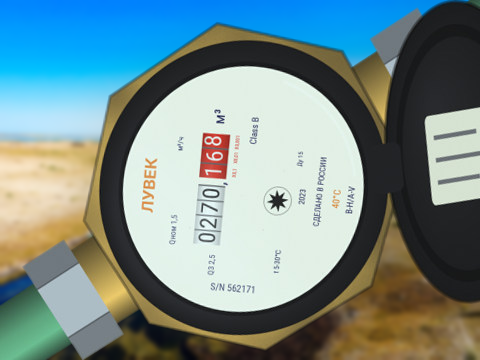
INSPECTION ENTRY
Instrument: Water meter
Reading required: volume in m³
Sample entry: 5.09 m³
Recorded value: 270.168 m³
